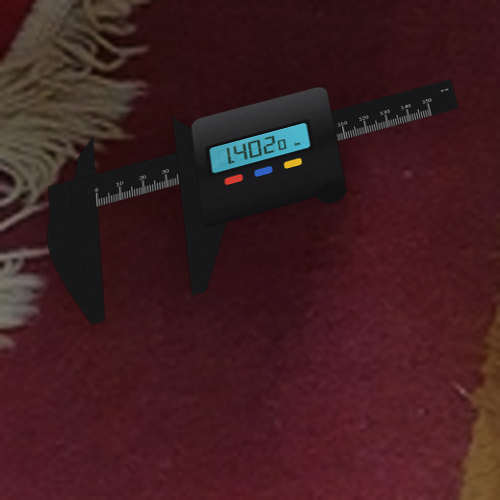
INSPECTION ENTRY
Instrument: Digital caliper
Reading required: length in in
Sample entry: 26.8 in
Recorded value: 1.4020 in
